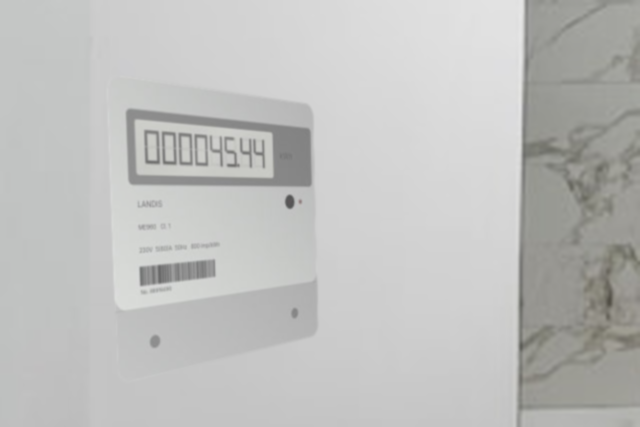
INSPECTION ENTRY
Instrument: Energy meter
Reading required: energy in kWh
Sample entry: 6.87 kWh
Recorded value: 45.44 kWh
